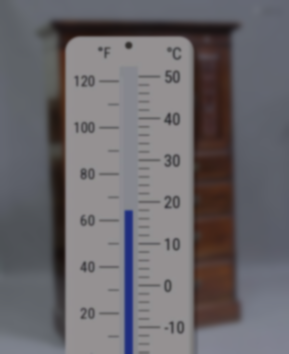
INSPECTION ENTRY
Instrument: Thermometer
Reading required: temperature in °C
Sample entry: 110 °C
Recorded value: 18 °C
